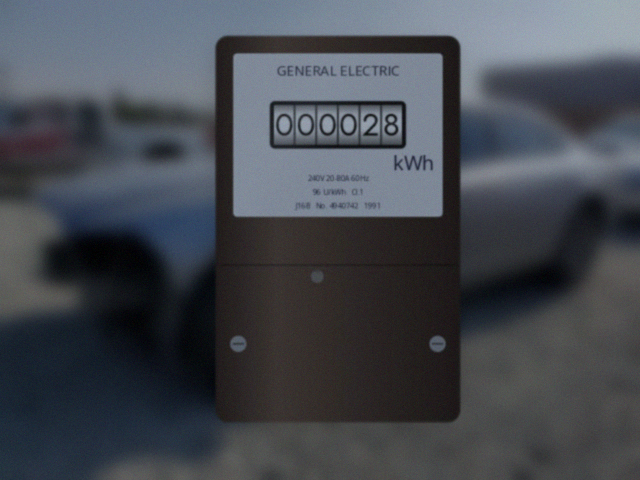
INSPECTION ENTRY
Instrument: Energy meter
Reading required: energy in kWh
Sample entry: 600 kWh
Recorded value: 28 kWh
